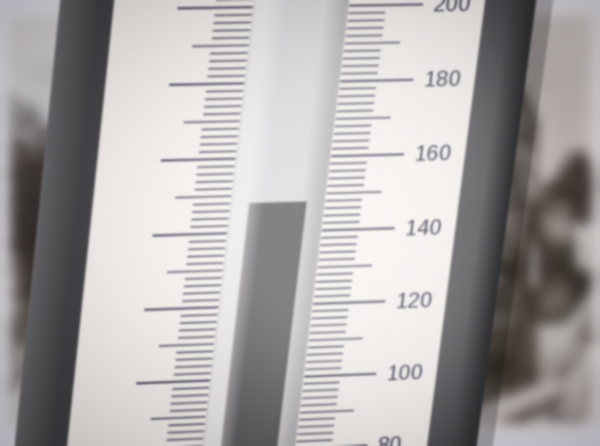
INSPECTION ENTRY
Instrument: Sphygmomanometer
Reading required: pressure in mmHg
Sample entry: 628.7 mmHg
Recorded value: 148 mmHg
